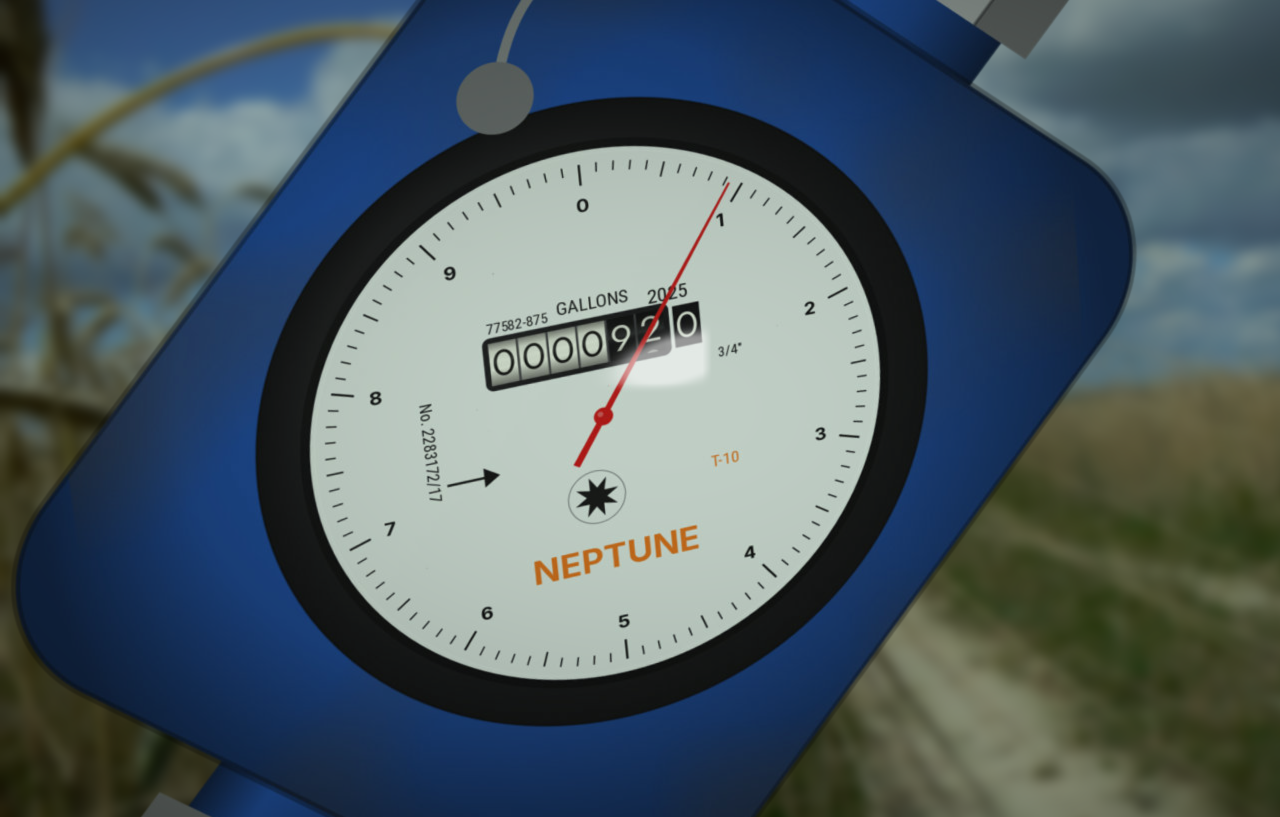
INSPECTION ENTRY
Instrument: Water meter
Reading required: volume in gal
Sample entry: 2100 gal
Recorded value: 920.9 gal
